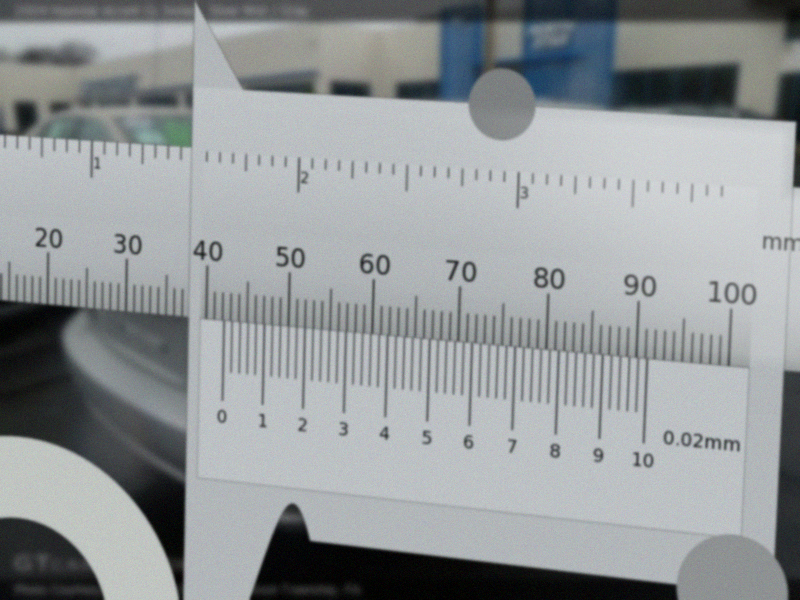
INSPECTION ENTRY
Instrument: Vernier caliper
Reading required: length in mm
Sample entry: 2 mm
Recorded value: 42.2 mm
